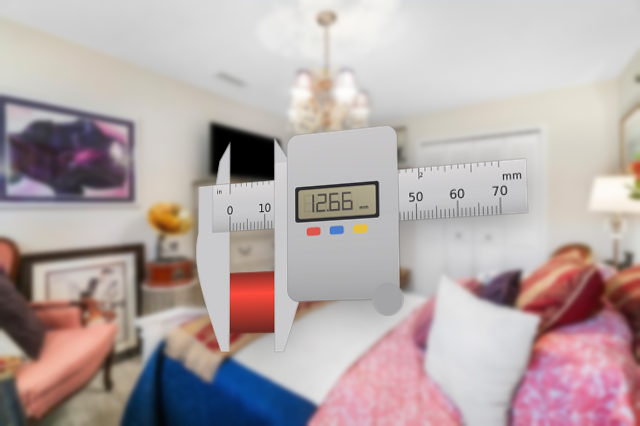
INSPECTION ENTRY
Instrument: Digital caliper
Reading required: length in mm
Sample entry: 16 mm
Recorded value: 12.66 mm
